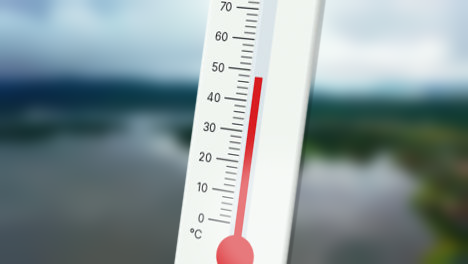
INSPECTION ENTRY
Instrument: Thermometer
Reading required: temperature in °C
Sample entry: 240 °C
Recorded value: 48 °C
